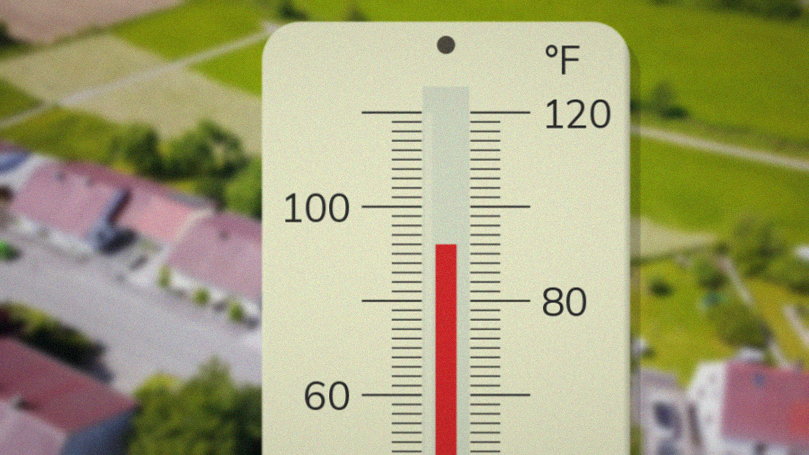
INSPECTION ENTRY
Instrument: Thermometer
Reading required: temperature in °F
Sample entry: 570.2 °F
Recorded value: 92 °F
